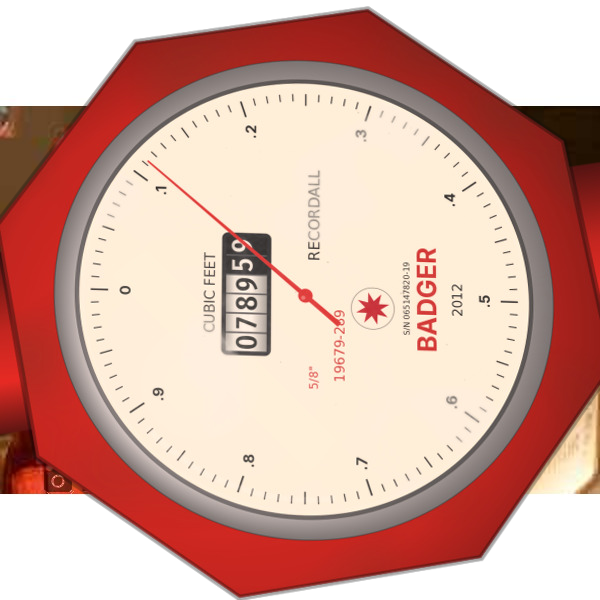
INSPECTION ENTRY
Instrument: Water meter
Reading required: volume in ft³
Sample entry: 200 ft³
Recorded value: 78959.11 ft³
